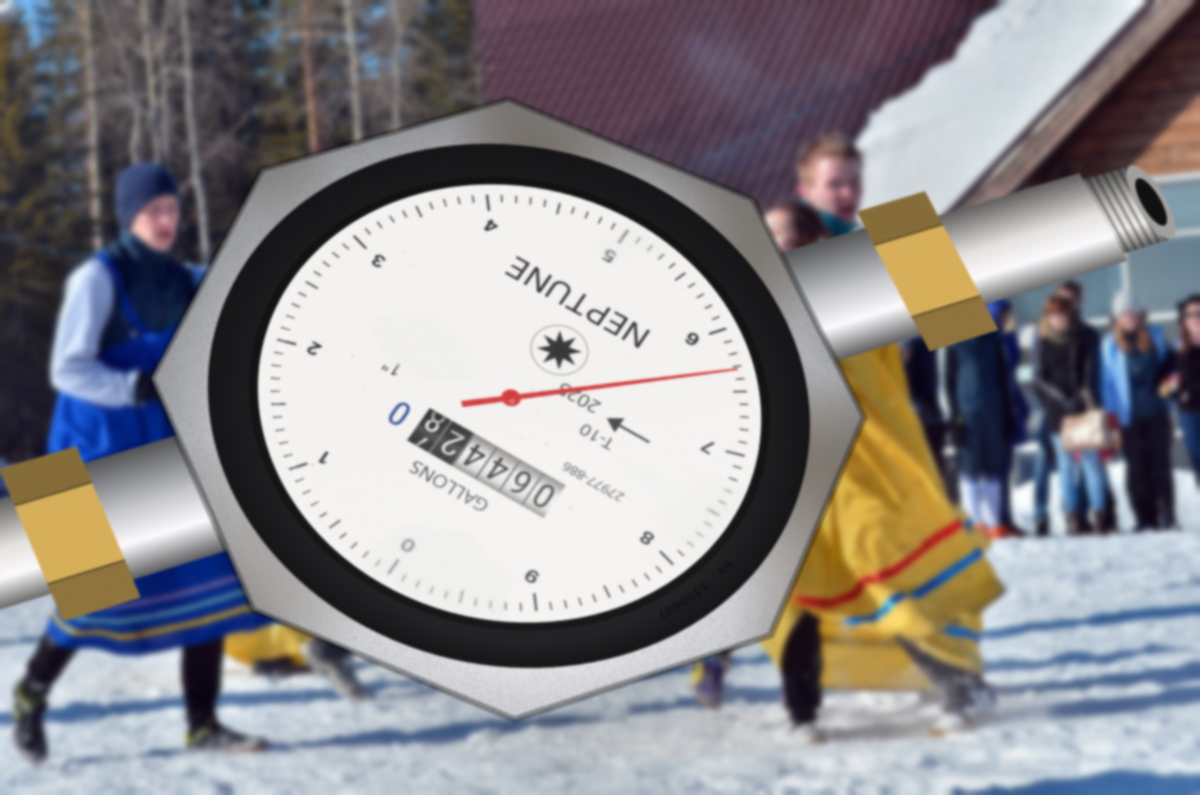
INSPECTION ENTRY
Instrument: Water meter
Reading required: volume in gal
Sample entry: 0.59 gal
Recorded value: 644276.3 gal
